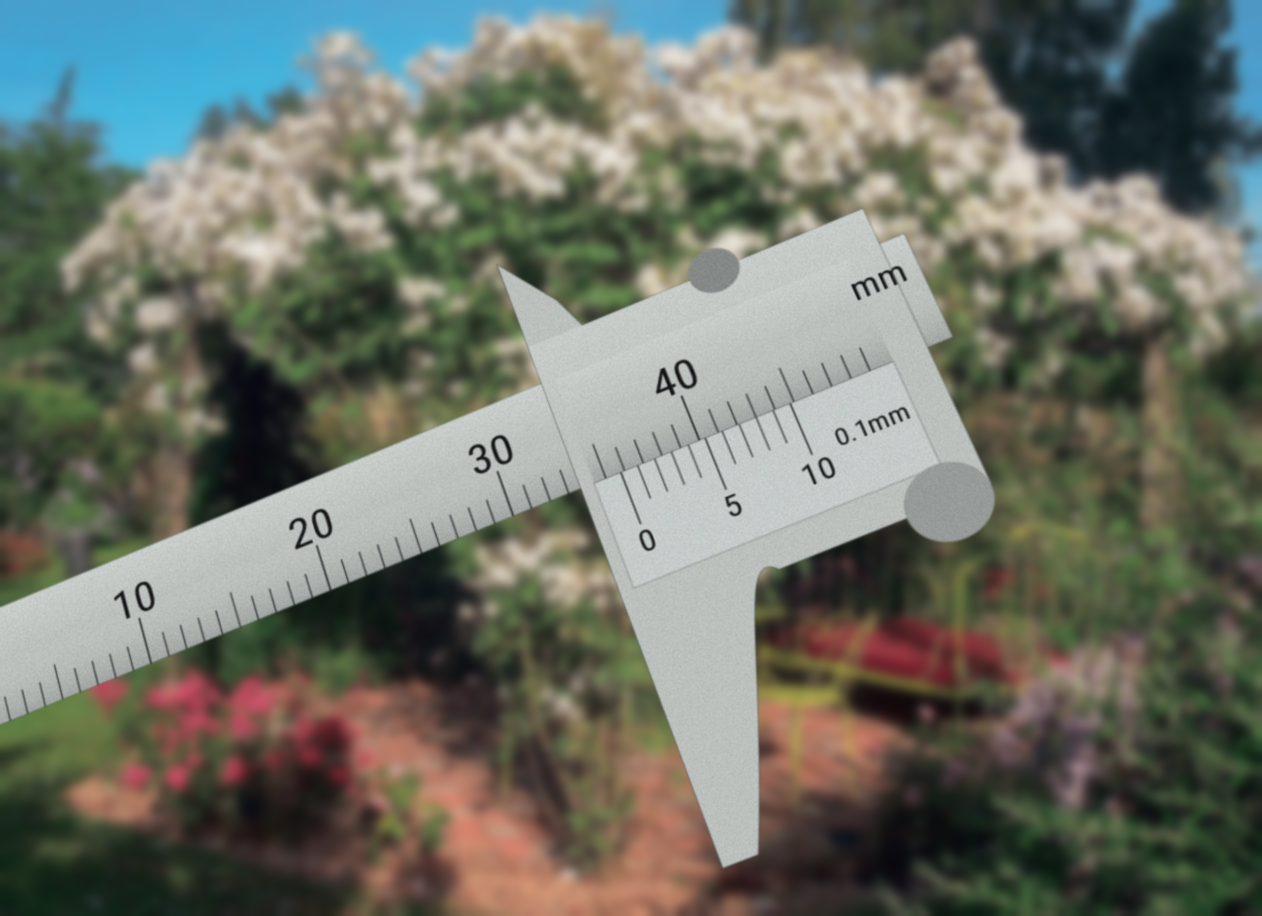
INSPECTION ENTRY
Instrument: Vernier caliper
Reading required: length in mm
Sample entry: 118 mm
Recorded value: 35.8 mm
